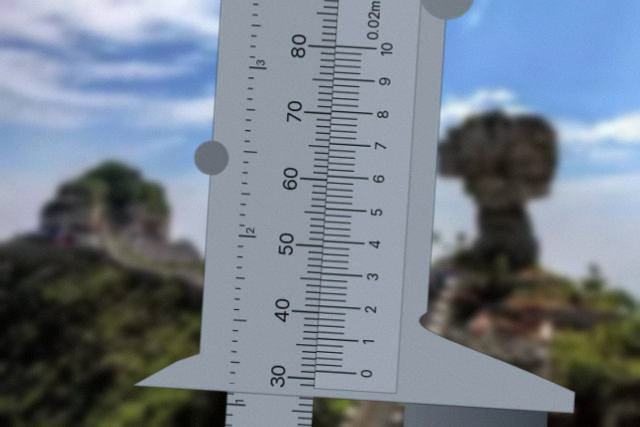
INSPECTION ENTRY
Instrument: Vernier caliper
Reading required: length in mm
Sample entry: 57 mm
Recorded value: 31.2 mm
